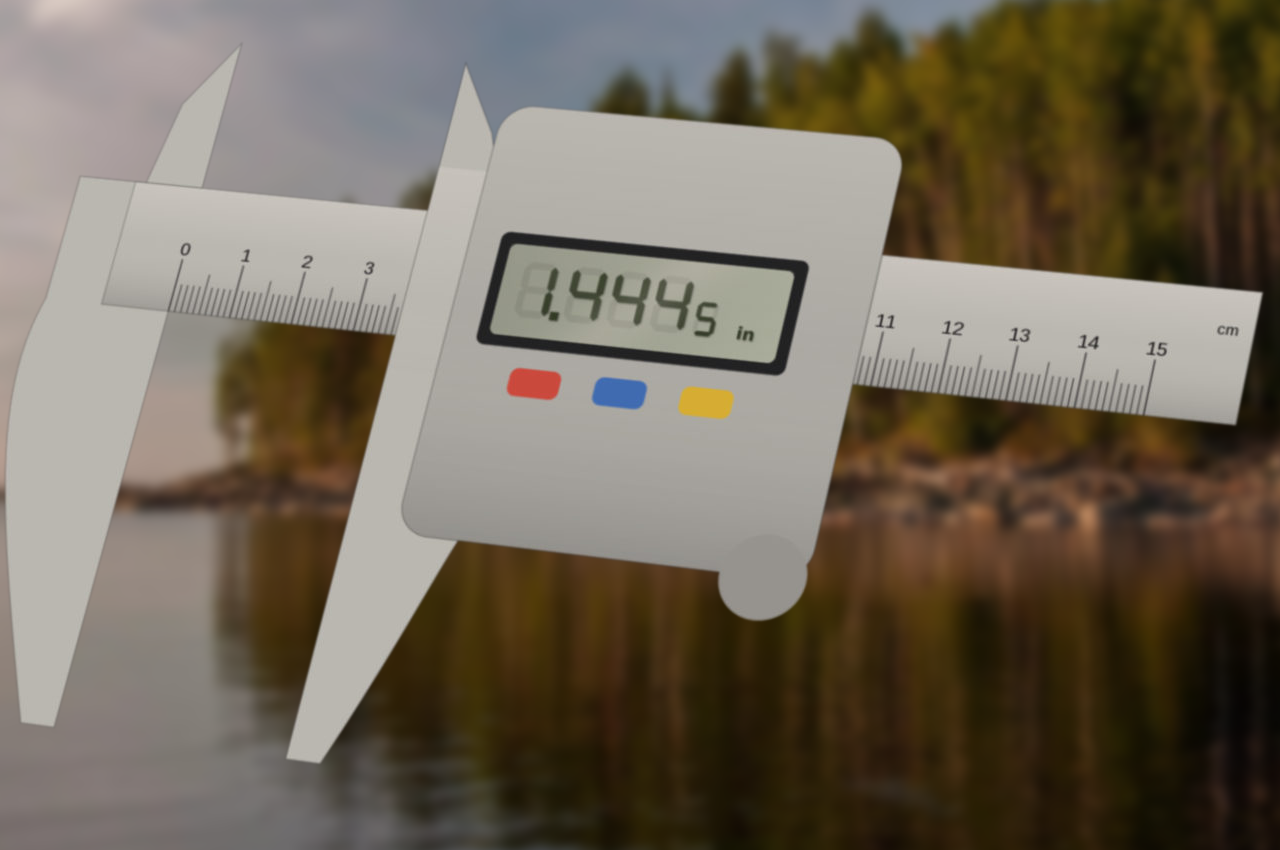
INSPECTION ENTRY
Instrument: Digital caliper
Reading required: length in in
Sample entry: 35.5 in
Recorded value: 1.4445 in
